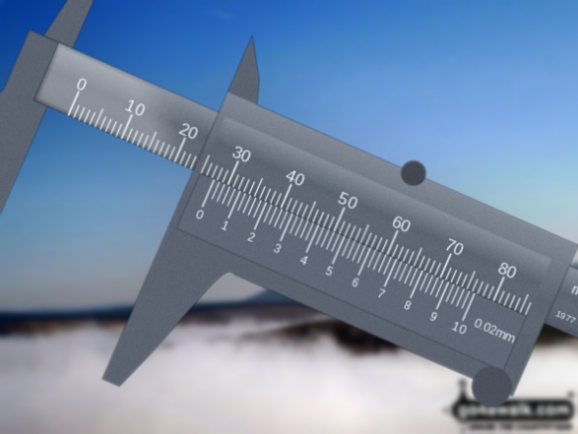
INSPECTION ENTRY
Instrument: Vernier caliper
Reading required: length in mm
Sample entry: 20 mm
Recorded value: 27.5 mm
